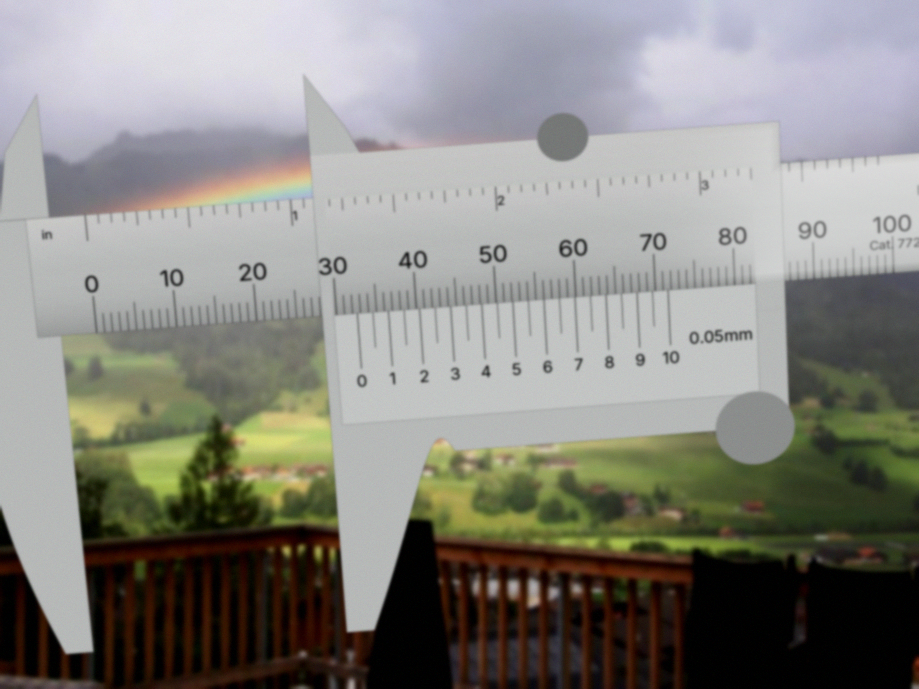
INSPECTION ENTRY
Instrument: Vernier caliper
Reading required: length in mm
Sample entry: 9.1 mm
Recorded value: 32.6 mm
